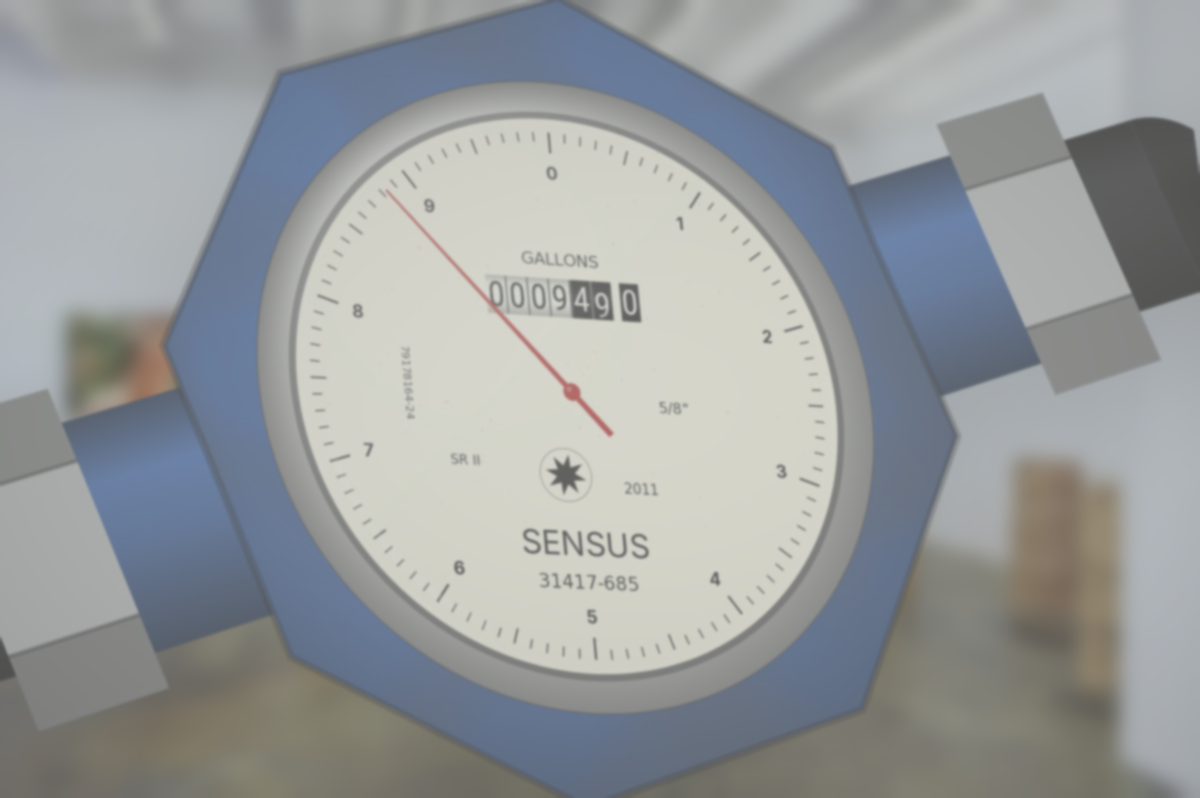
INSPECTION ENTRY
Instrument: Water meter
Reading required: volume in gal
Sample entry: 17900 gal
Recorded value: 9488.8 gal
